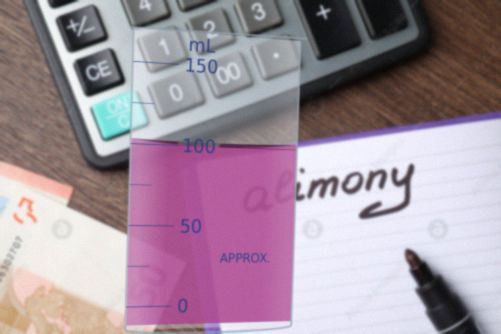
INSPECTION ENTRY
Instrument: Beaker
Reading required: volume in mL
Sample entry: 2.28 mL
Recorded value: 100 mL
